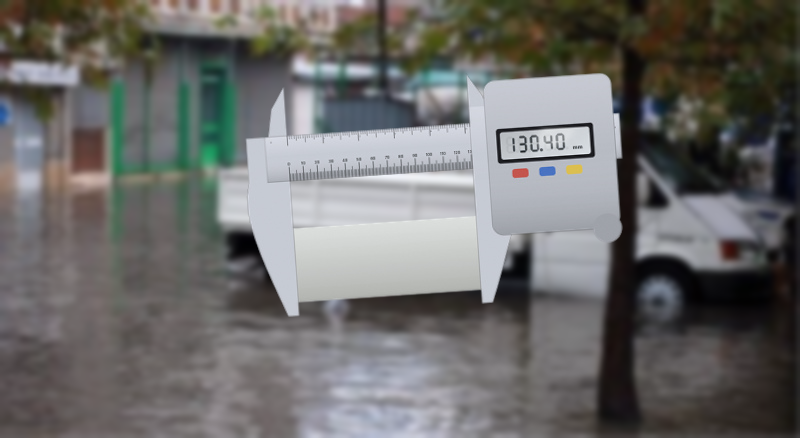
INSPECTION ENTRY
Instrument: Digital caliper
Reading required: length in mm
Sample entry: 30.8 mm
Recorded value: 130.40 mm
